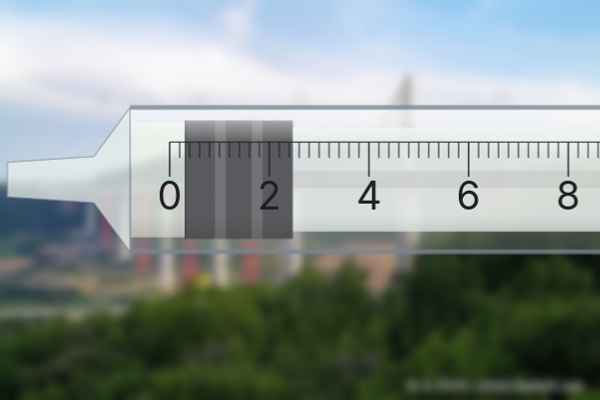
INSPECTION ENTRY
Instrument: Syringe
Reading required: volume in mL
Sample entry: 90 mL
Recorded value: 0.3 mL
